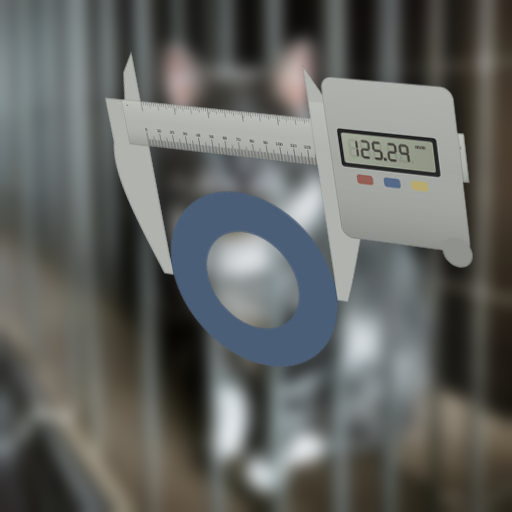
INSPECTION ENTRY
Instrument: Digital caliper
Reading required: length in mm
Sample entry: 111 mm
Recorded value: 125.29 mm
